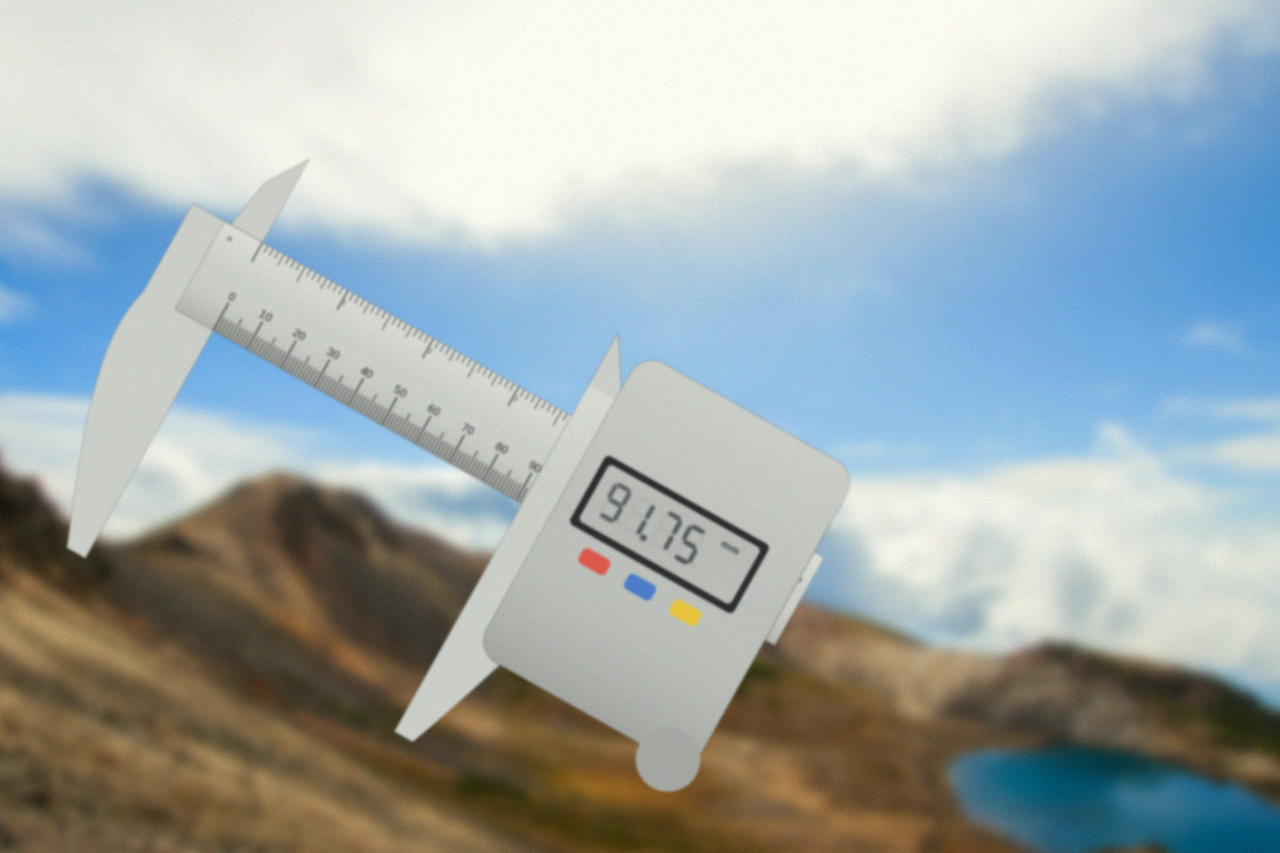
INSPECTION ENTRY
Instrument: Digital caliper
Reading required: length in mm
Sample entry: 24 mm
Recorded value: 91.75 mm
